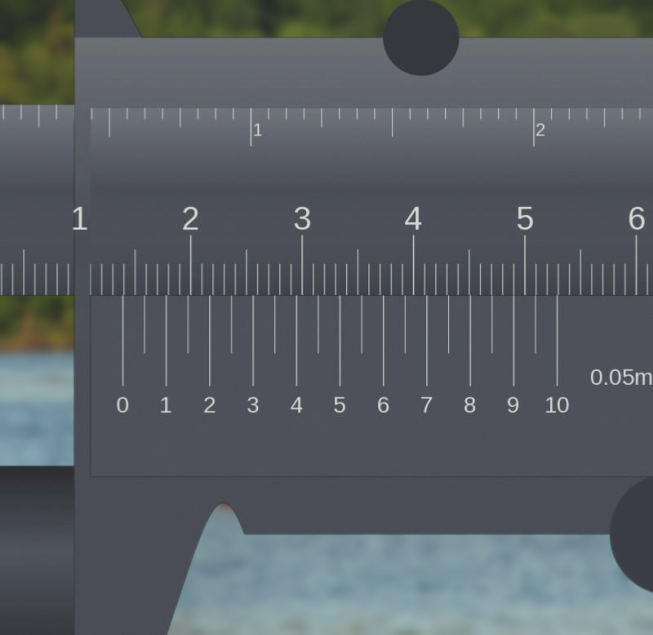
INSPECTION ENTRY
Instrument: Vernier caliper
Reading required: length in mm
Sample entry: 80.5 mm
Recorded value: 13.9 mm
